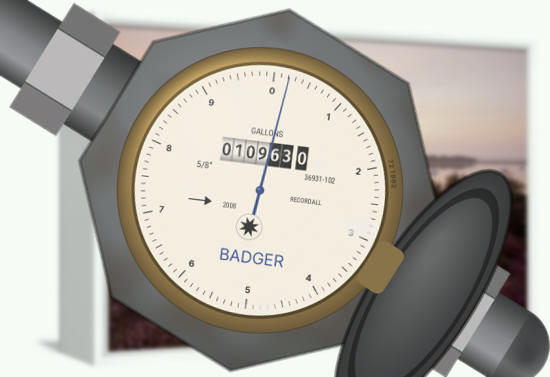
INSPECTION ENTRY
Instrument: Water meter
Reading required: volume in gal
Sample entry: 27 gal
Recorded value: 109630.2 gal
